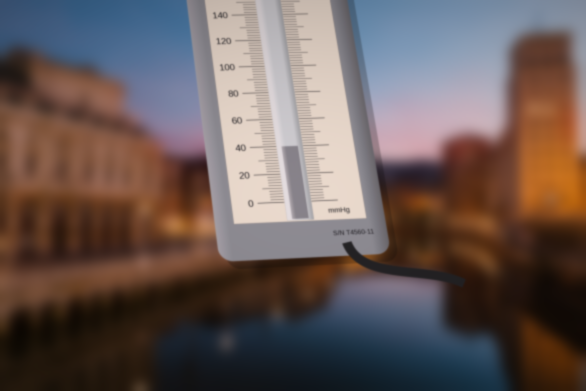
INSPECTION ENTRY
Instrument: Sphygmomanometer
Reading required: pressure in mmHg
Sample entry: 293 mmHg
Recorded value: 40 mmHg
